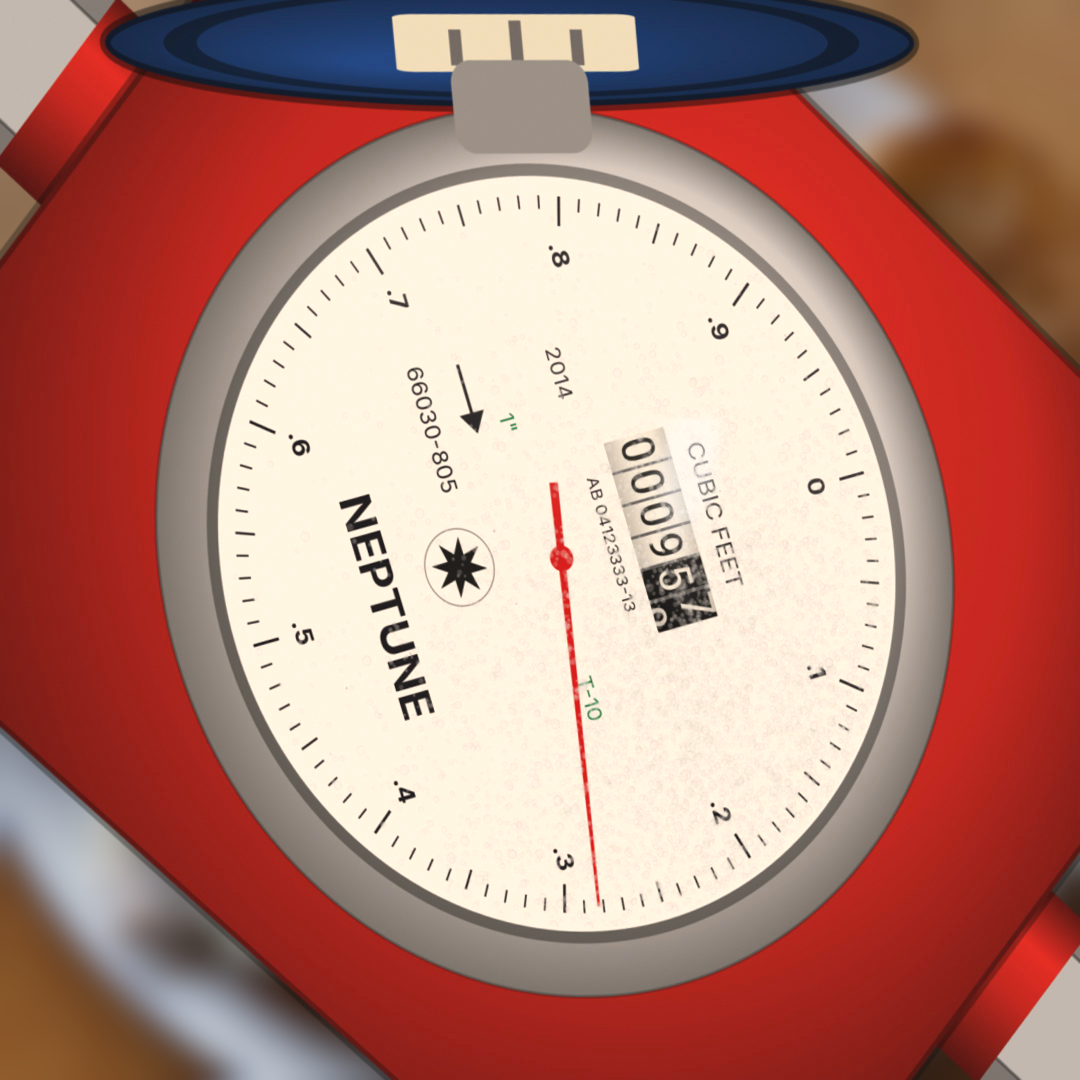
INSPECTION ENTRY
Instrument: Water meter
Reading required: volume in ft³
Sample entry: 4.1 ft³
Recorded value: 957.28 ft³
